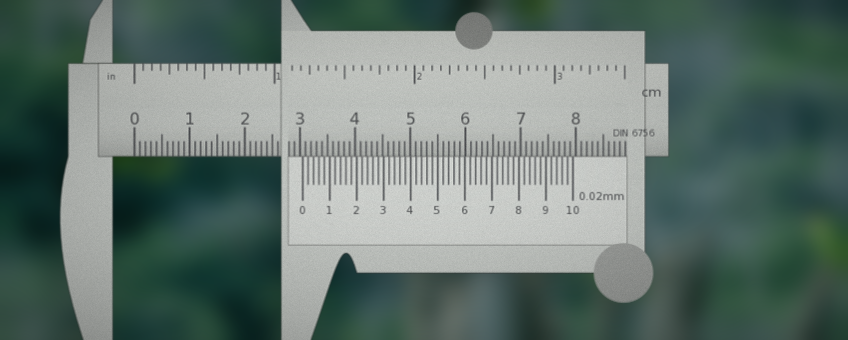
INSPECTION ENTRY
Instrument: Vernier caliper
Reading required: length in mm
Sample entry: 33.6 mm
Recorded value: 30.5 mm
